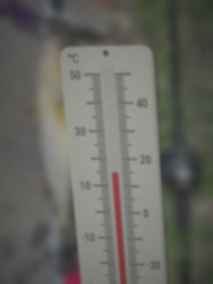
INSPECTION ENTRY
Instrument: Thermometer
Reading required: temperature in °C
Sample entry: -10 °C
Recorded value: 15 °C
